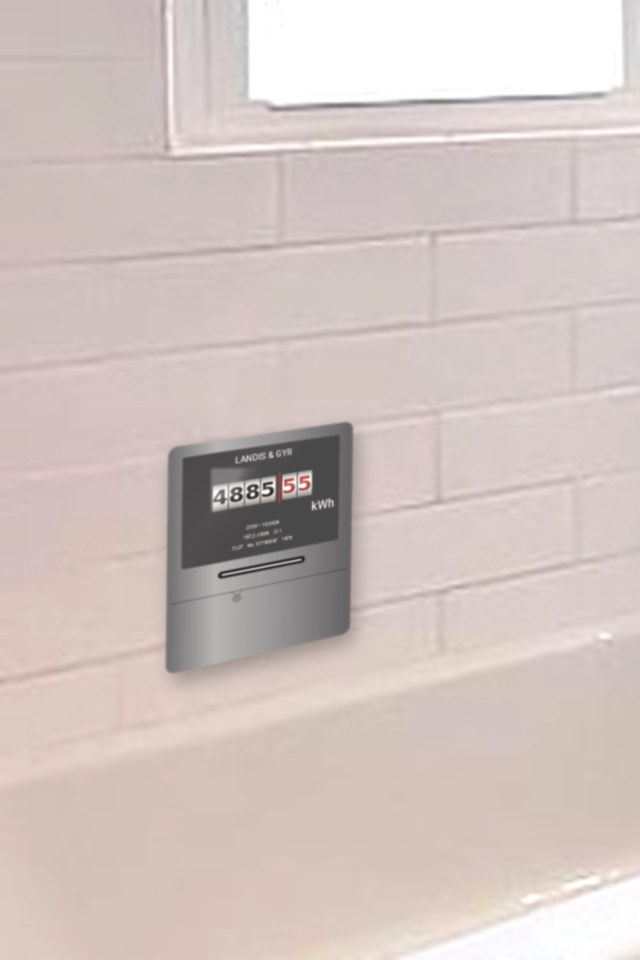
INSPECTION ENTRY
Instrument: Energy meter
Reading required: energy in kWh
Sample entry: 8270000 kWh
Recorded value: 4885.55 kWh
